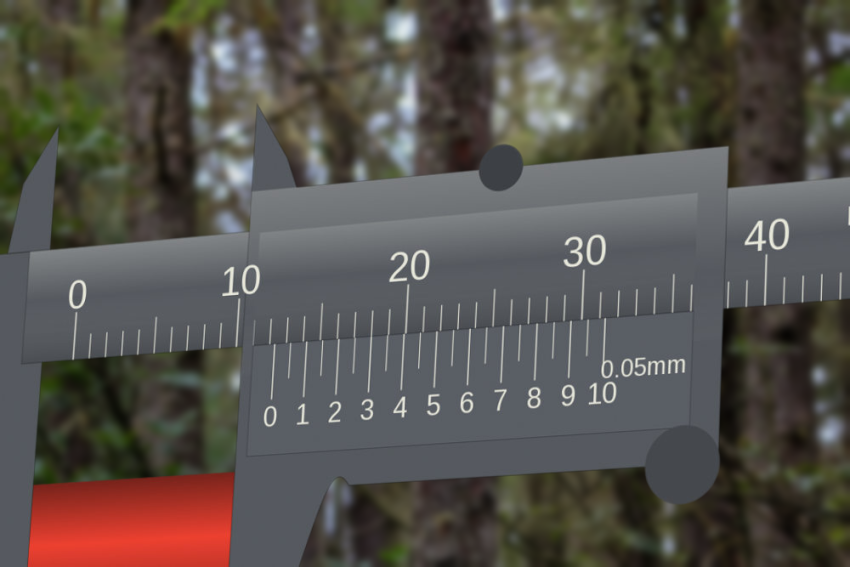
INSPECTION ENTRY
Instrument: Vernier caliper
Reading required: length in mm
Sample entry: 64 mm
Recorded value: 12.3 mm
